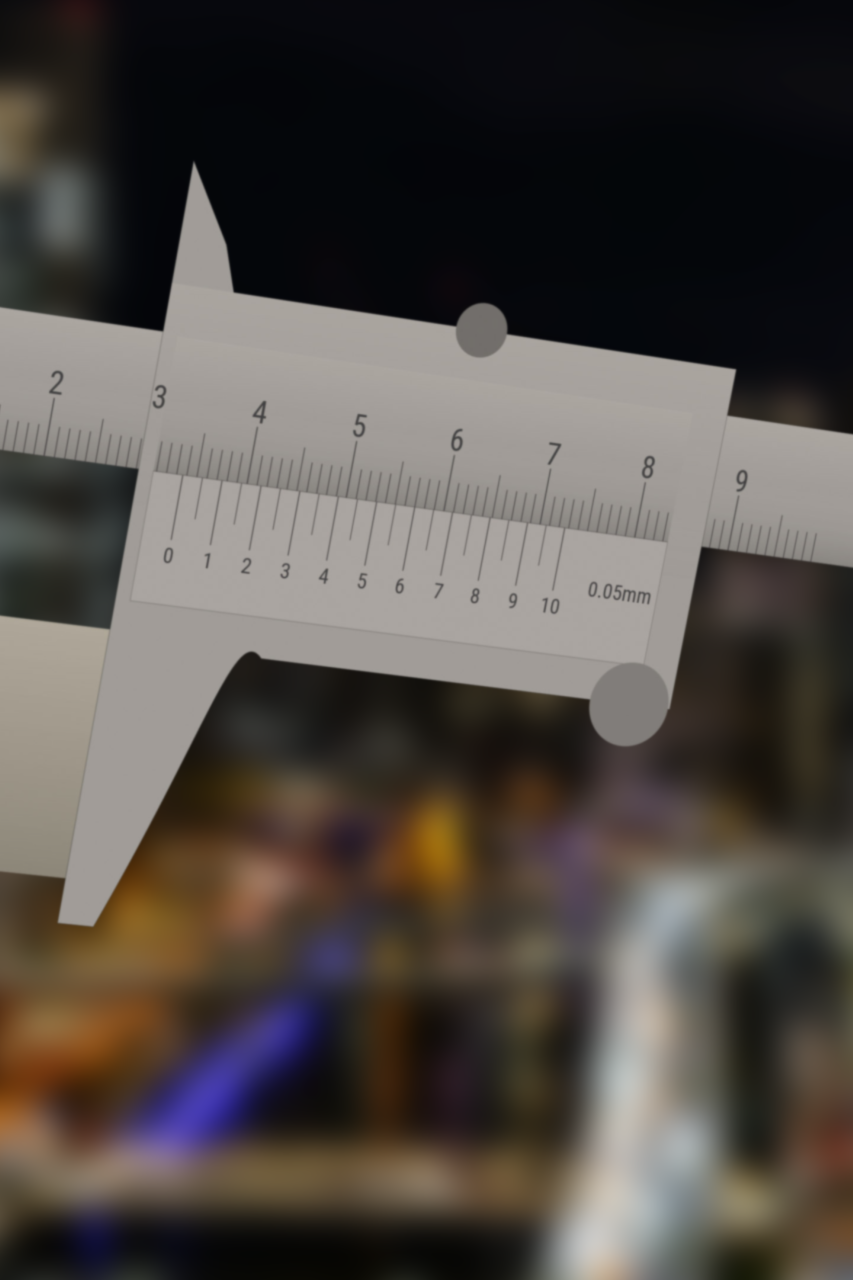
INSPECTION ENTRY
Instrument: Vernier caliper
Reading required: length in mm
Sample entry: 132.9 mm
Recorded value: 33.6 mm
